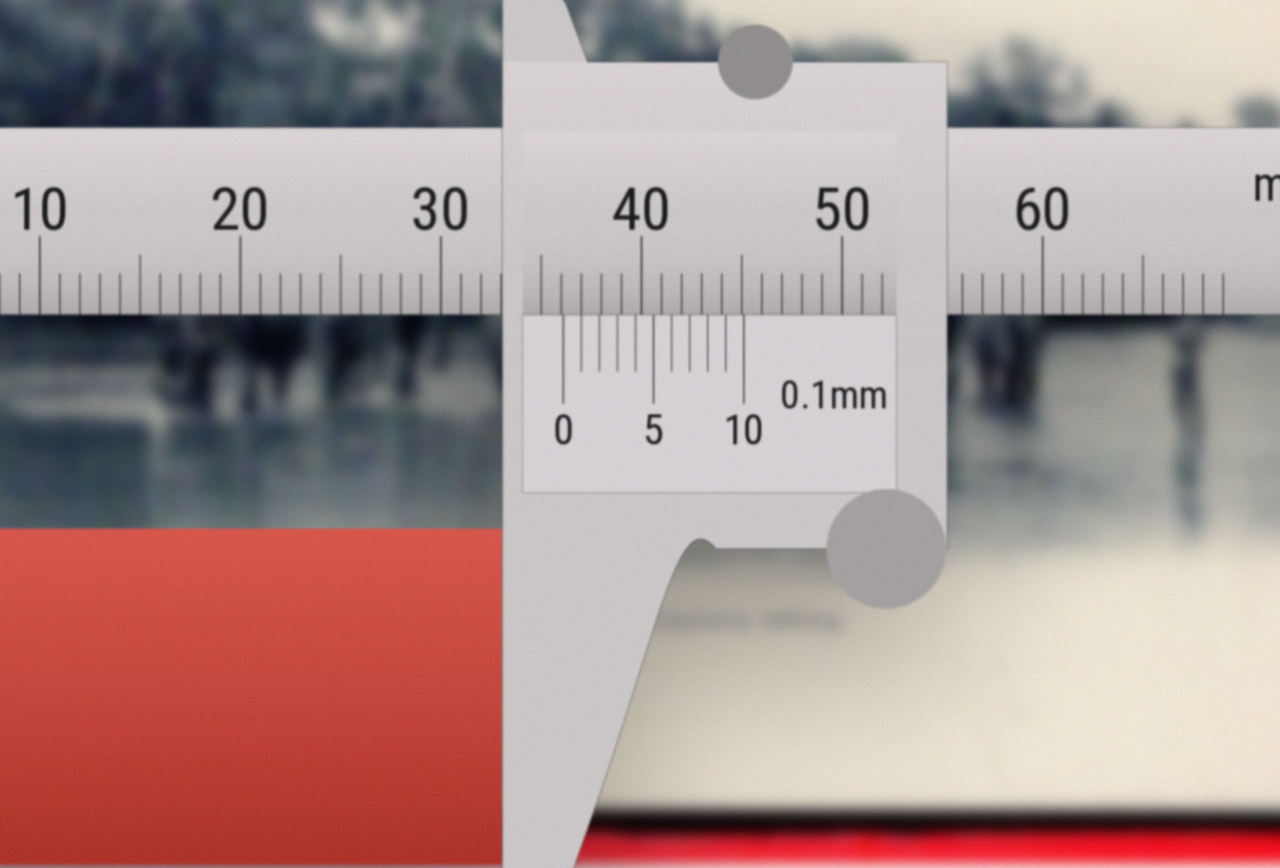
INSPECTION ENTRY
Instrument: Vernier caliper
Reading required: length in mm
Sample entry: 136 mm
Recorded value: 36.1 mm
